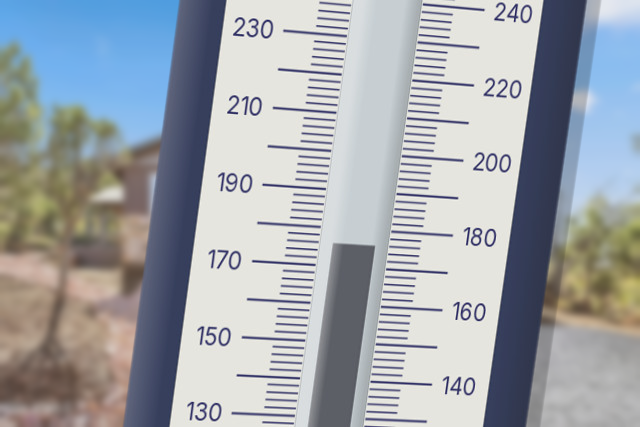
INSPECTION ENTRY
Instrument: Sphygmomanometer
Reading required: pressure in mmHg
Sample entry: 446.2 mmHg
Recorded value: 176 mmHg
